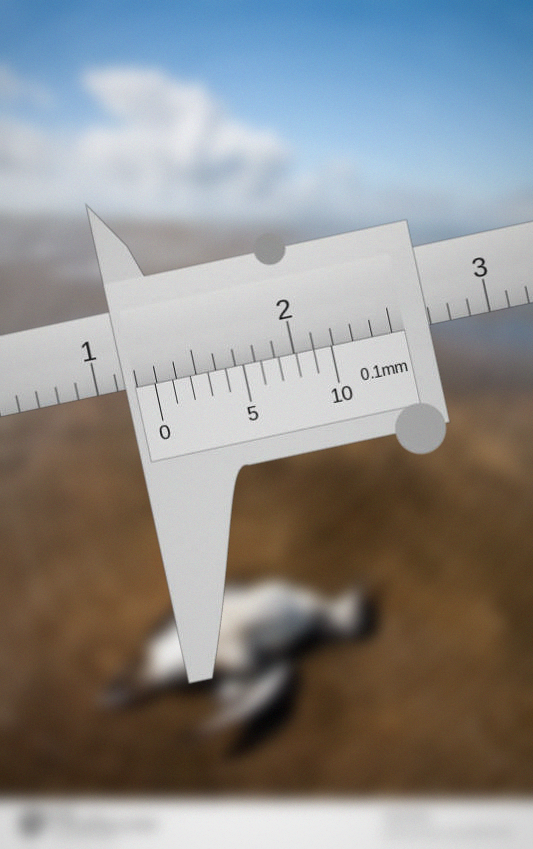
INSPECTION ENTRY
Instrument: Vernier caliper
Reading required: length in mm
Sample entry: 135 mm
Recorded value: 12.9 mm
